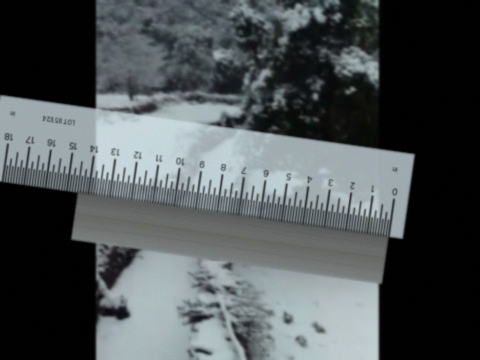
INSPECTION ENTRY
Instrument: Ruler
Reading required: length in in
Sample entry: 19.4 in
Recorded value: 14.5 in
